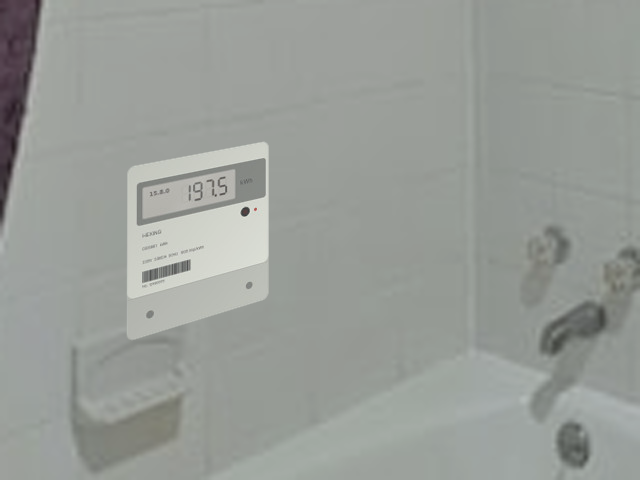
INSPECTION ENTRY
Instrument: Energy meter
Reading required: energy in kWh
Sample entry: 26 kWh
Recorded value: 197.5 kWh
